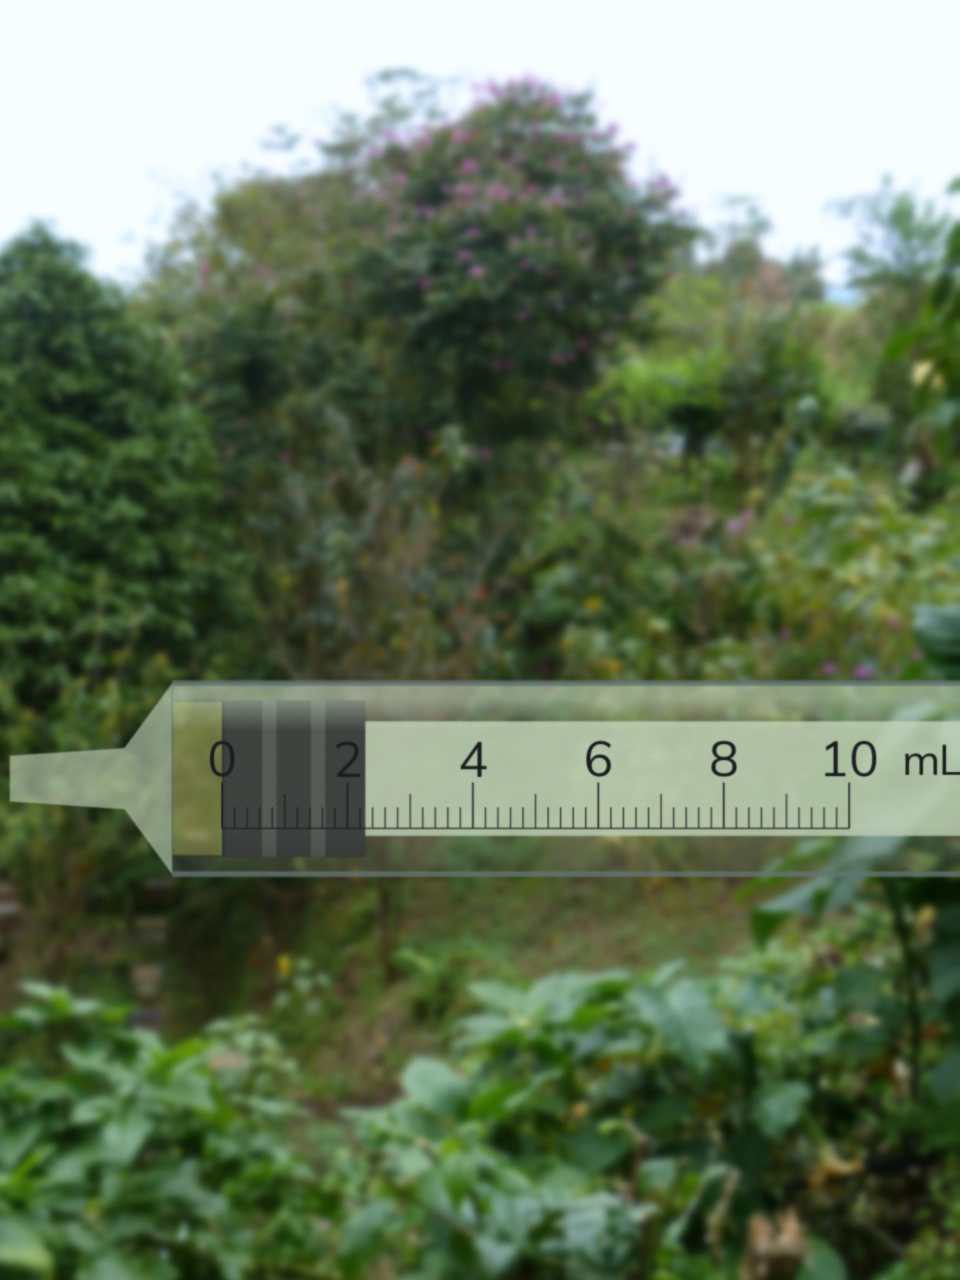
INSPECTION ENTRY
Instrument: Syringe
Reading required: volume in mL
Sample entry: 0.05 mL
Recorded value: 0 mL
